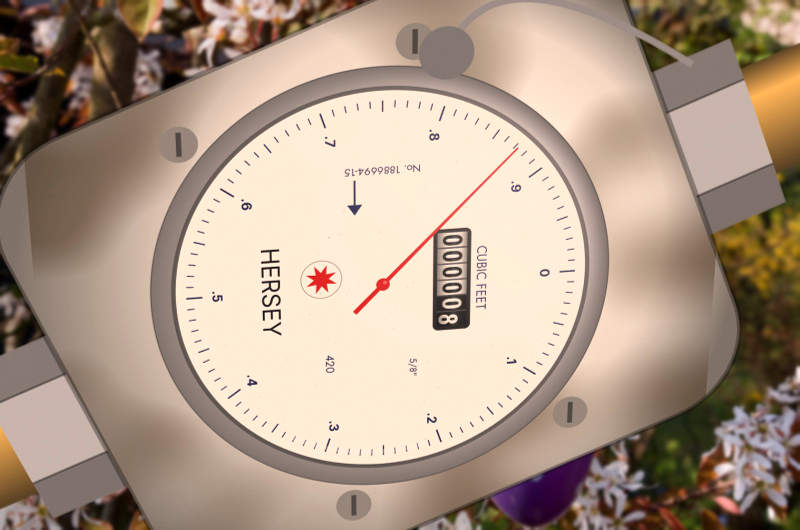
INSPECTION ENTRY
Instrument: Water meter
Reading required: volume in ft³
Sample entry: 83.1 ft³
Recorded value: 7.87 ft³
